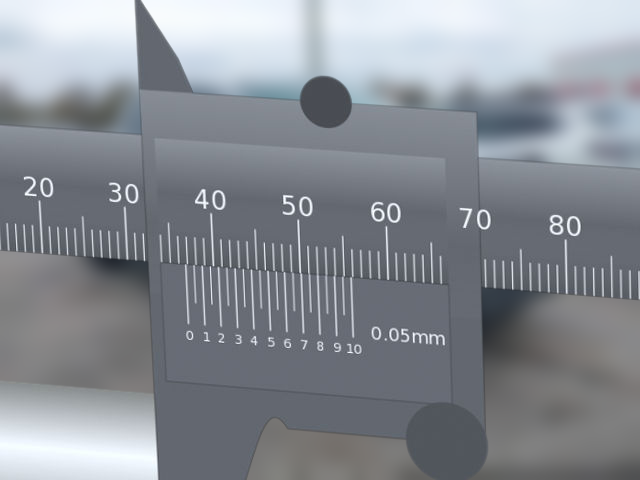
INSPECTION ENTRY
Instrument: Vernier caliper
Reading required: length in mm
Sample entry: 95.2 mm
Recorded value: 36.8 mm
